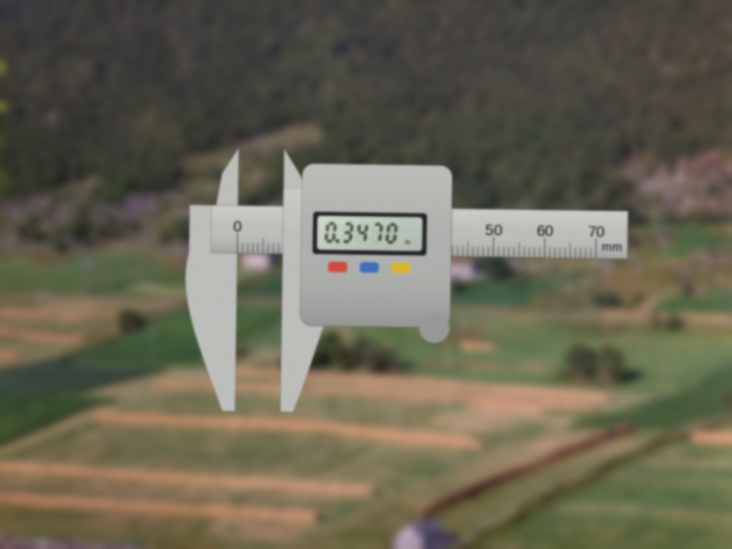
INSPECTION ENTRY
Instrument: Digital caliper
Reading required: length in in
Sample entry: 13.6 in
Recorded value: 0.3470 in
